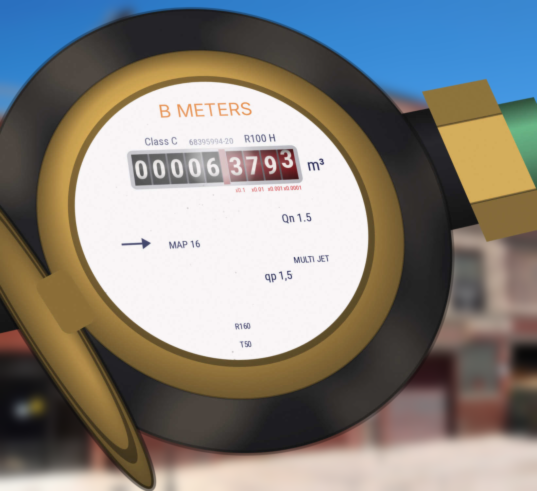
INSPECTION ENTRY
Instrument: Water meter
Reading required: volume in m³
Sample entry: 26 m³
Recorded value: 6.3793 m³
